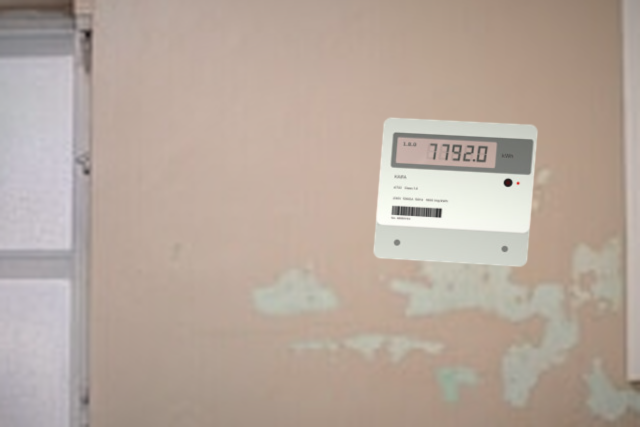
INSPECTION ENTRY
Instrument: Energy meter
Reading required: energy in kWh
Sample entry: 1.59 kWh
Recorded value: 7792.0 kWh
